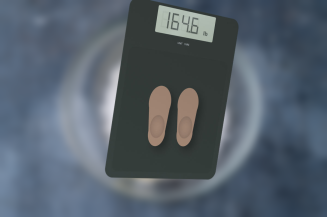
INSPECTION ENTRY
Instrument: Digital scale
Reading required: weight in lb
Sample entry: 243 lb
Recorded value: 164.6 lb
